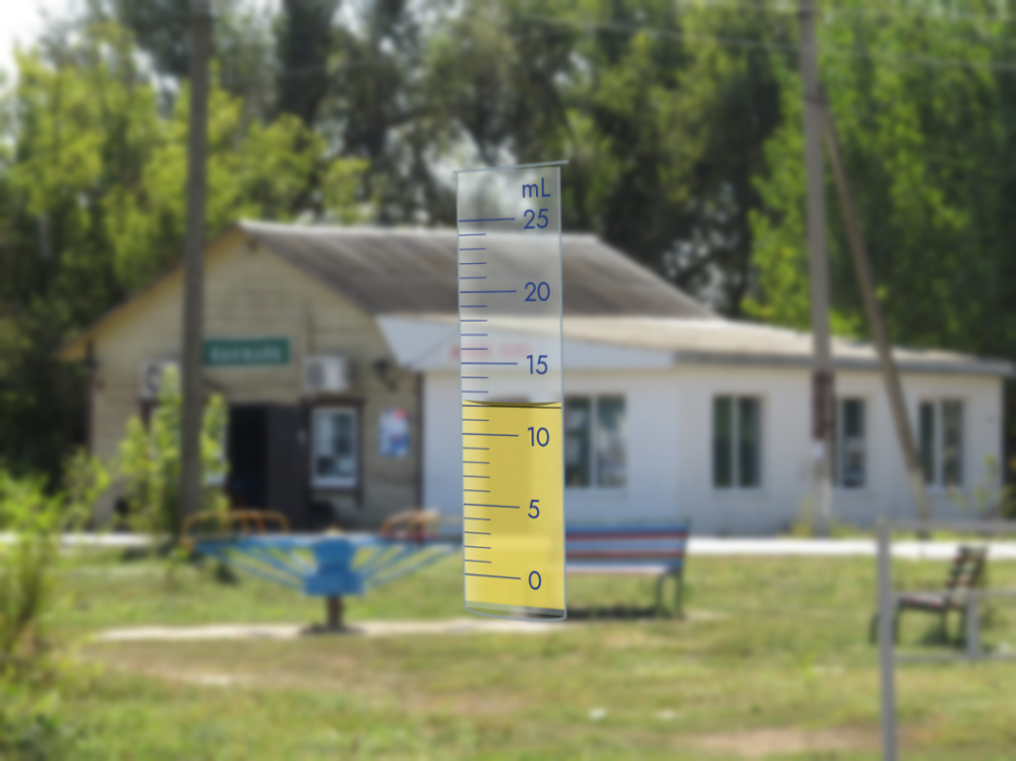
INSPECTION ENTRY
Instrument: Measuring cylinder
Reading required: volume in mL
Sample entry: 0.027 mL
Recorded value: 12 mL
